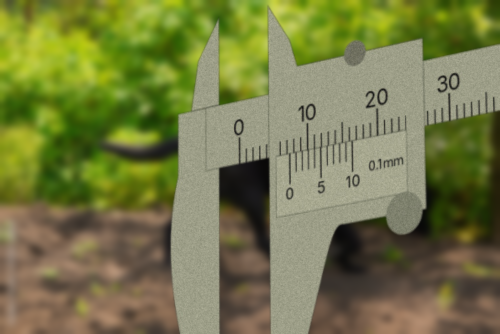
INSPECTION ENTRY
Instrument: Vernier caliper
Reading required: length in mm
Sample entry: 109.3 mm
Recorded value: 7.4 mm
